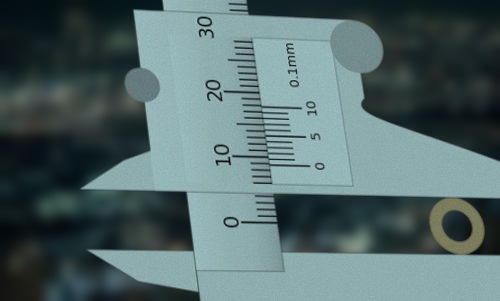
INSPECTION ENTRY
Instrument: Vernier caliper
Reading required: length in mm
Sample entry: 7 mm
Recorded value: 8.8 mm
